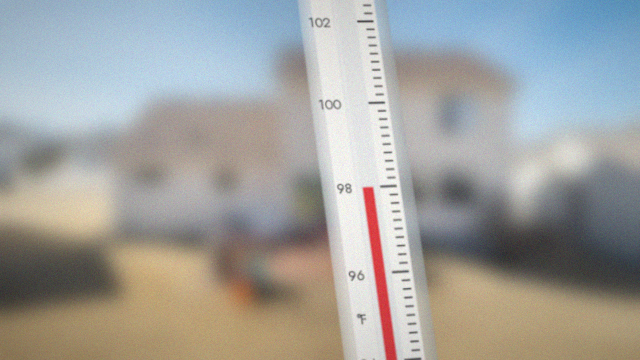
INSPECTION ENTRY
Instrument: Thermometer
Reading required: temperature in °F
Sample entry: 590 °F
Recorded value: 98 °F
